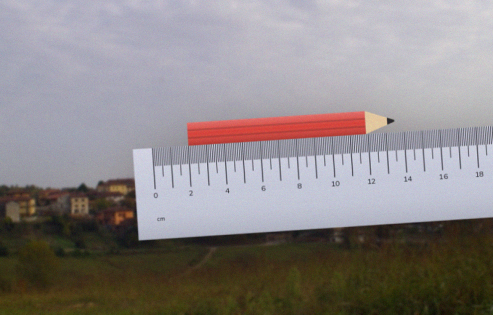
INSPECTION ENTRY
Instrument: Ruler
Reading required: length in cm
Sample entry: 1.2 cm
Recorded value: 11.5 cm
